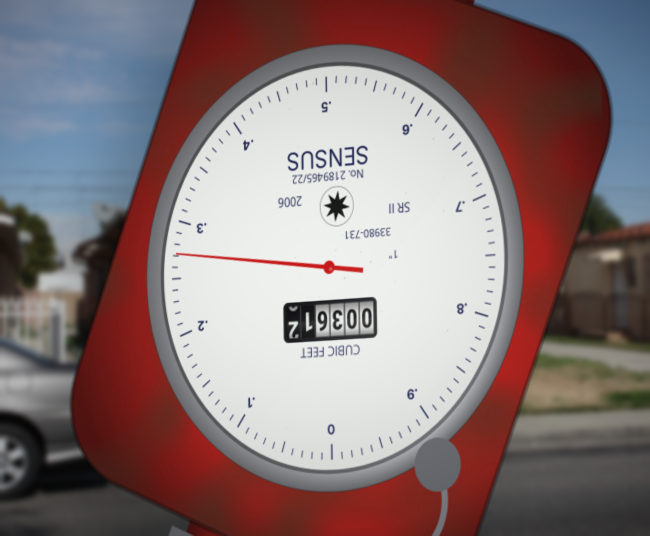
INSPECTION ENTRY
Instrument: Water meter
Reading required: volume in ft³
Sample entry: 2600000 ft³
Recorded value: 3612.27 ft³
